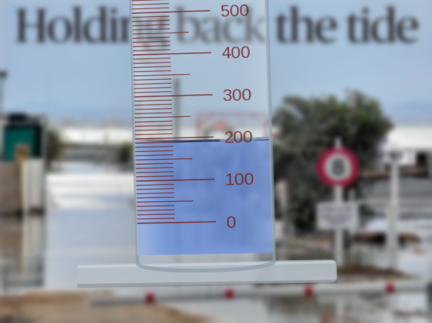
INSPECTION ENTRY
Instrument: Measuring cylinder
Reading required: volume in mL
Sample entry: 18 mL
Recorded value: 190 mL
